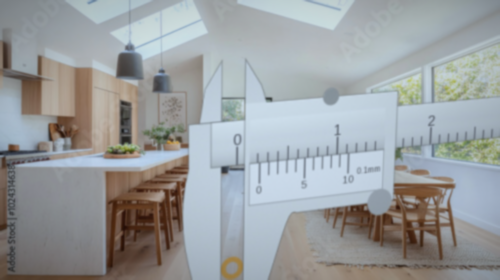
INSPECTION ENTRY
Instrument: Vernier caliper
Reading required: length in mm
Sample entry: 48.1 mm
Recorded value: 2.2 mm
